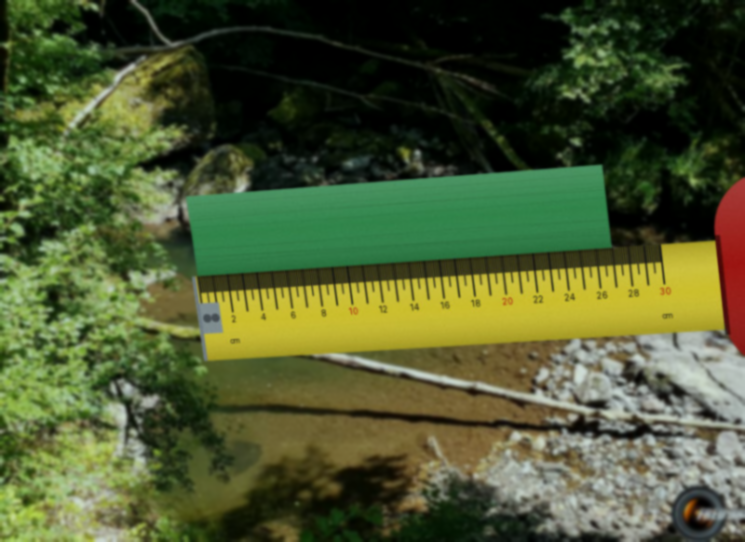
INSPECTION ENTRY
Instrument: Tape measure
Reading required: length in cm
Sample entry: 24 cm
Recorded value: 27 cm
